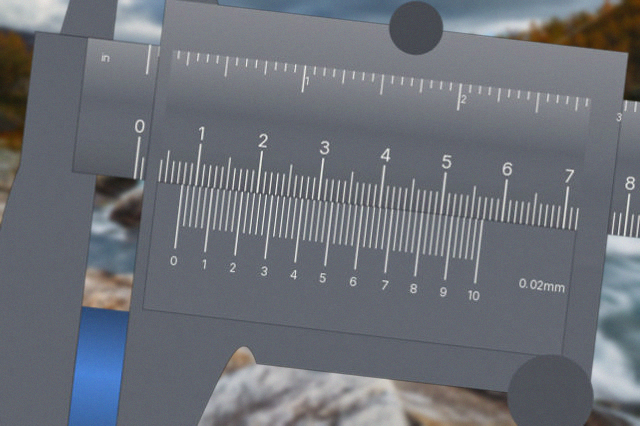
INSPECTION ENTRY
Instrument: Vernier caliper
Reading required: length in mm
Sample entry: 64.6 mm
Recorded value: 7.8 mm
